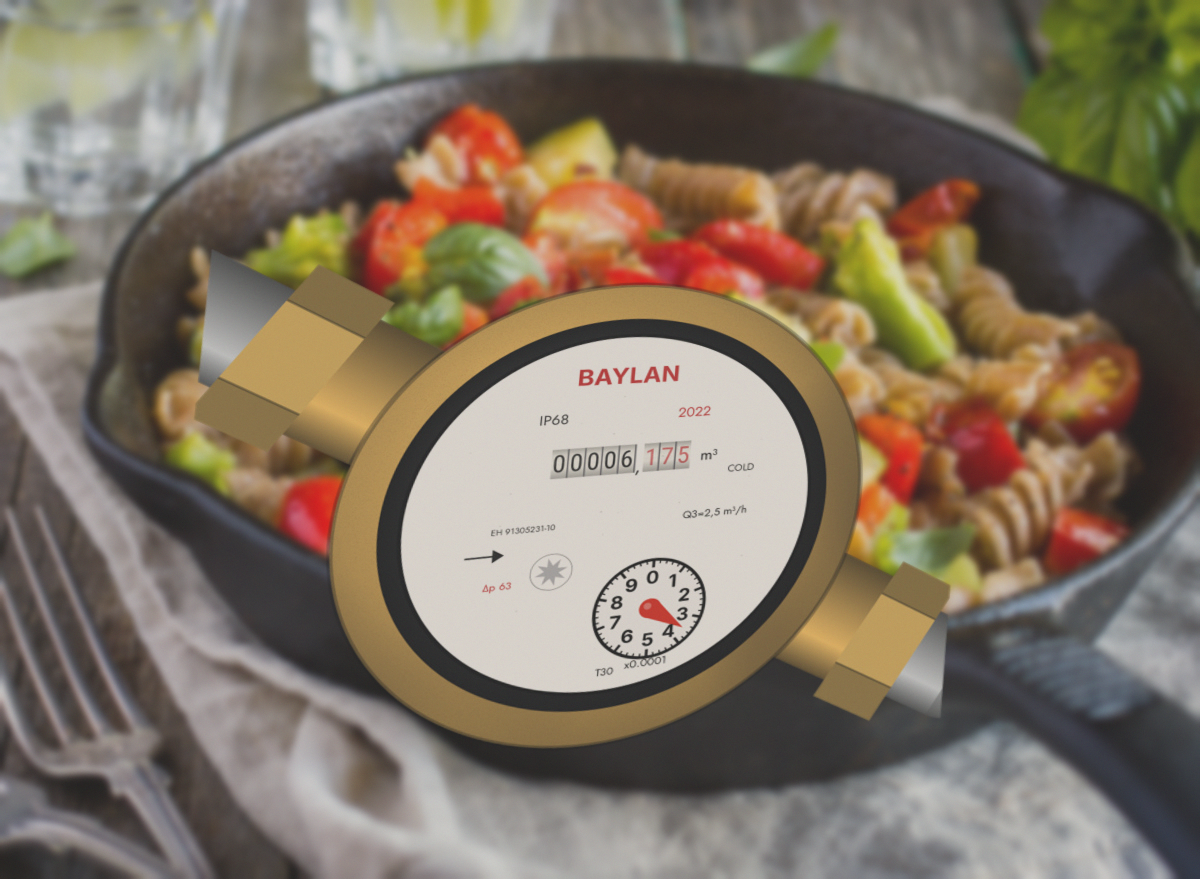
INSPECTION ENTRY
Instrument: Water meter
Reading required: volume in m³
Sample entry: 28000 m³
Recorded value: 6.1753 m³
